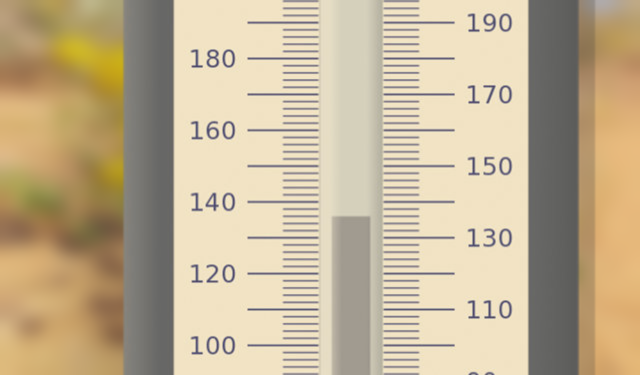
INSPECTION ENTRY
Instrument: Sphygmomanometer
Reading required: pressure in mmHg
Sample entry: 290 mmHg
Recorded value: 136 mmHg
